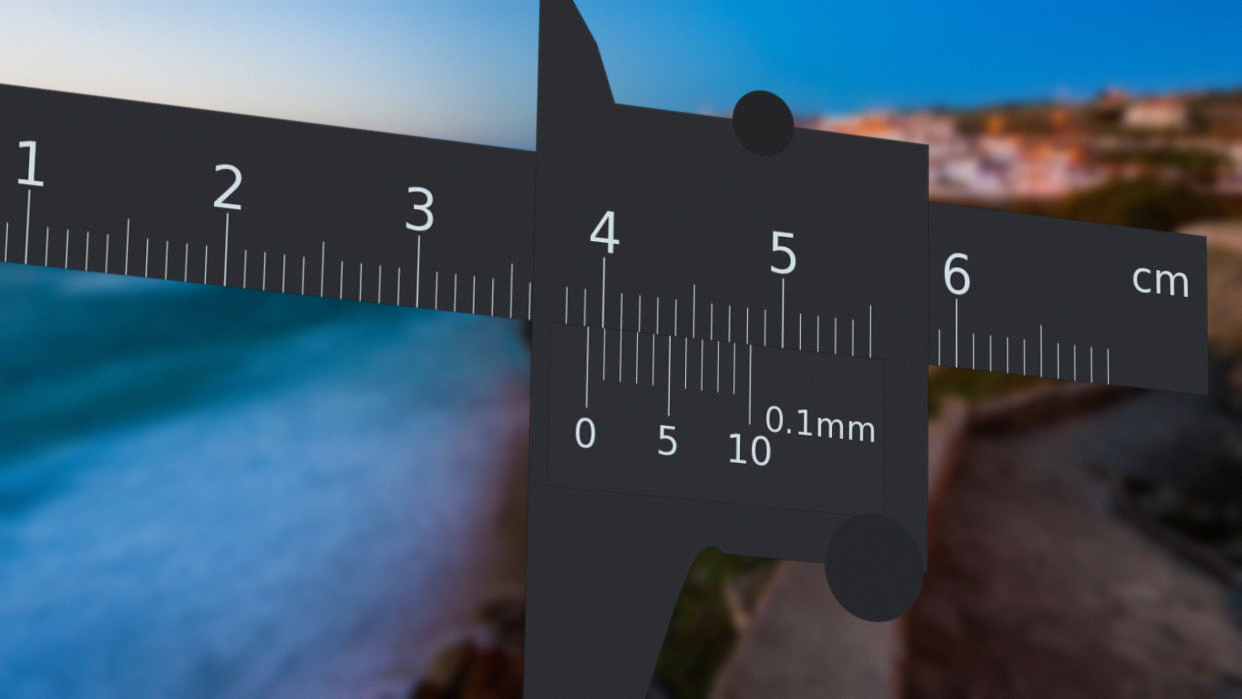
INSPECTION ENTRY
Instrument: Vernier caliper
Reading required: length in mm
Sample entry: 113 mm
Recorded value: 39.2 mm
